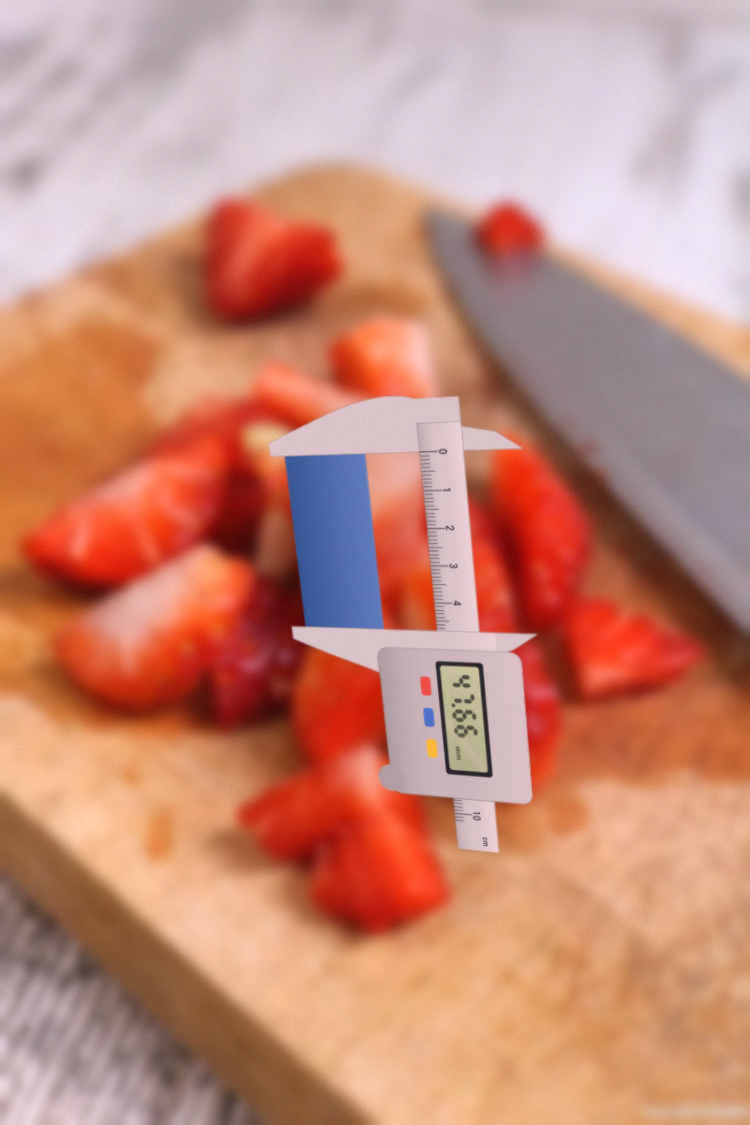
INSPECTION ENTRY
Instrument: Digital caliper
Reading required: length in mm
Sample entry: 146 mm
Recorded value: 47.66 mm
